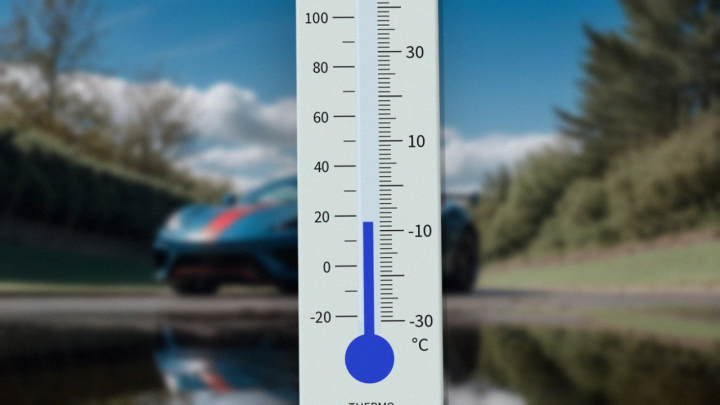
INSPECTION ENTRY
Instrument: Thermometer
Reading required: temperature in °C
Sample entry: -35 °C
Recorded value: -8 °C
